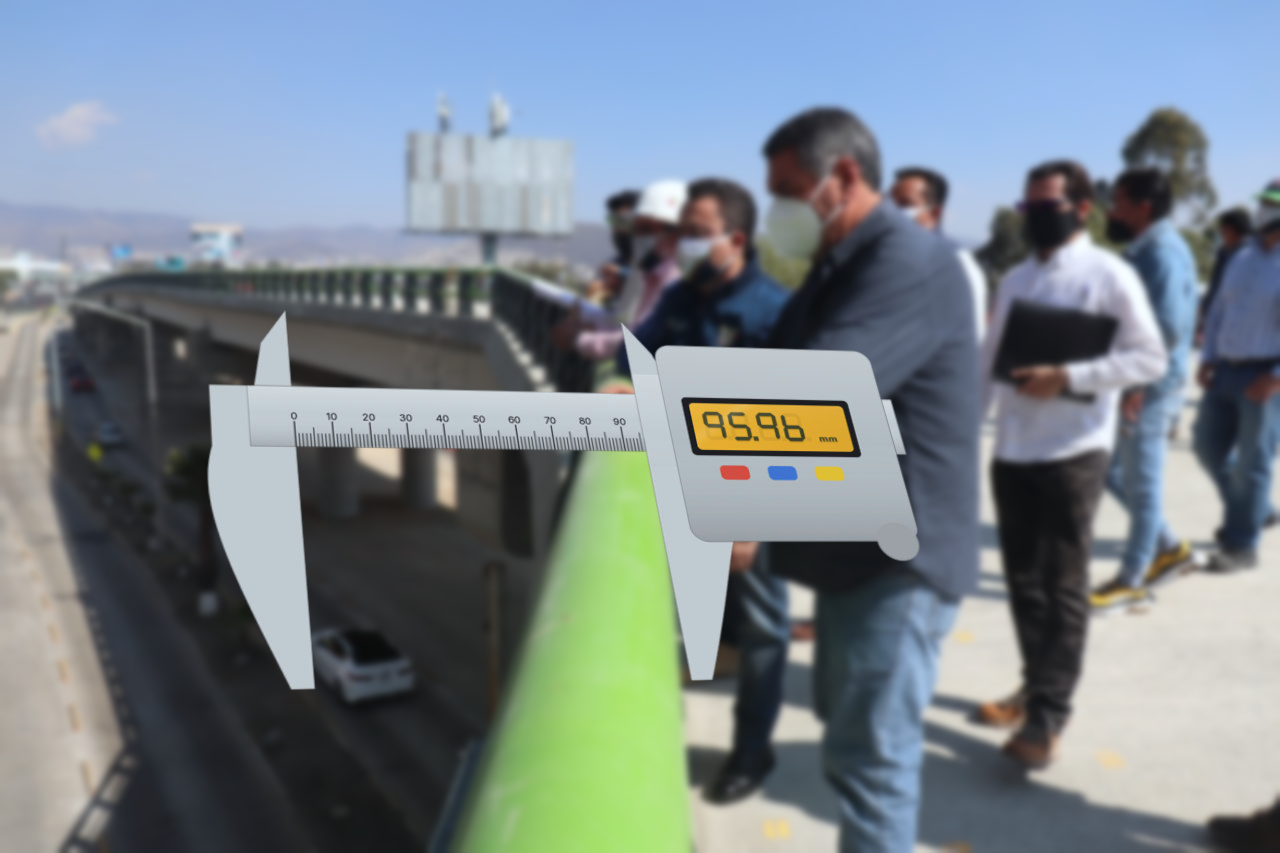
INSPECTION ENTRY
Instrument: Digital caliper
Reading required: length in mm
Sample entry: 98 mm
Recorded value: 95.96 mm
